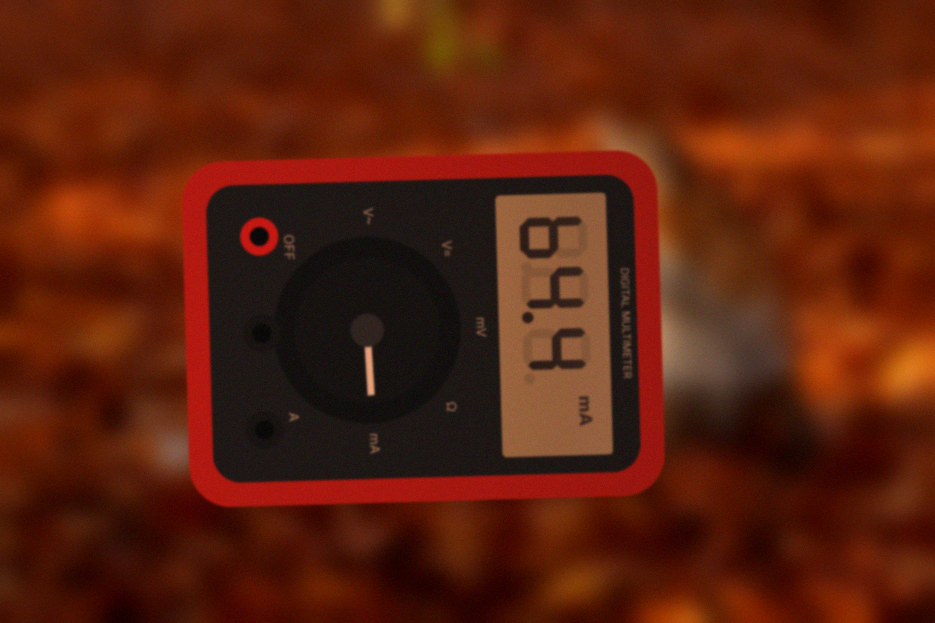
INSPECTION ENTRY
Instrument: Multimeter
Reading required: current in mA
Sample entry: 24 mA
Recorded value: 64.4 mA
